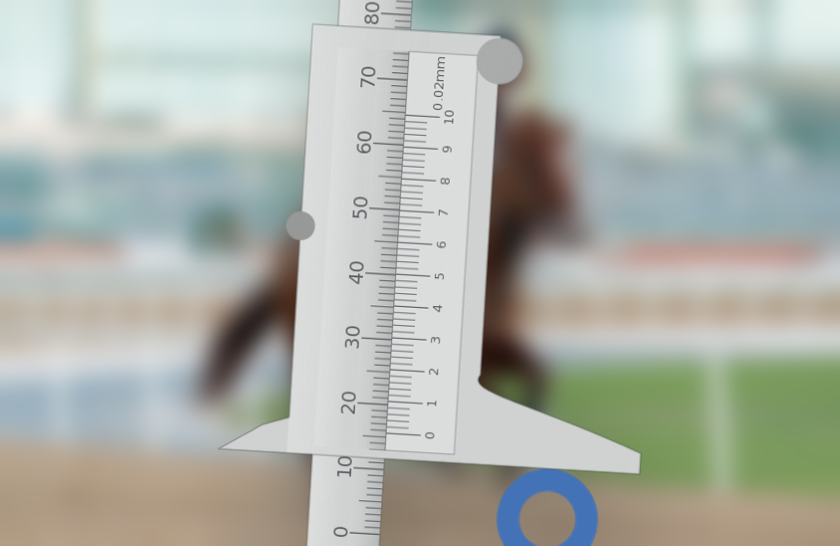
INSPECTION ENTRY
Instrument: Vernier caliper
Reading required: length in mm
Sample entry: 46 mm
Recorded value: 15.6 mm
